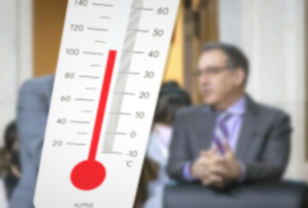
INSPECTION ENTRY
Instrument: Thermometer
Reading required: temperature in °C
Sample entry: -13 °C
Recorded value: 40 °C
